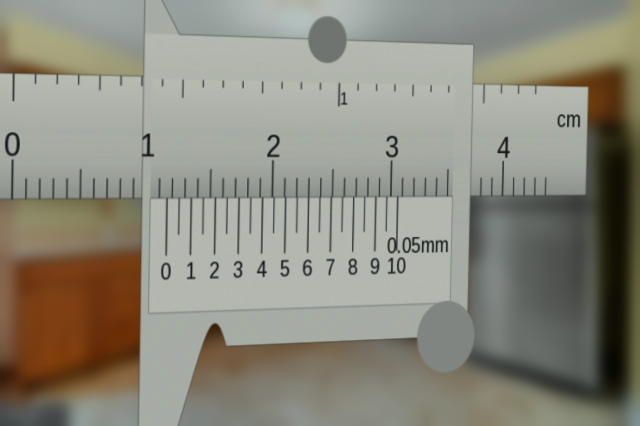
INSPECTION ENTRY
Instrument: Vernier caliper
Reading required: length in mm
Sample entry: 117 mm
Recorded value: 11.6 mm
